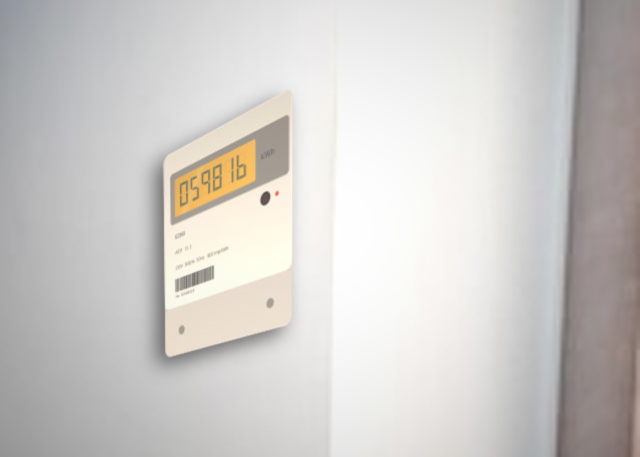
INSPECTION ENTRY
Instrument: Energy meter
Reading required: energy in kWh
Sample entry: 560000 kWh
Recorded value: 59816 kWh
